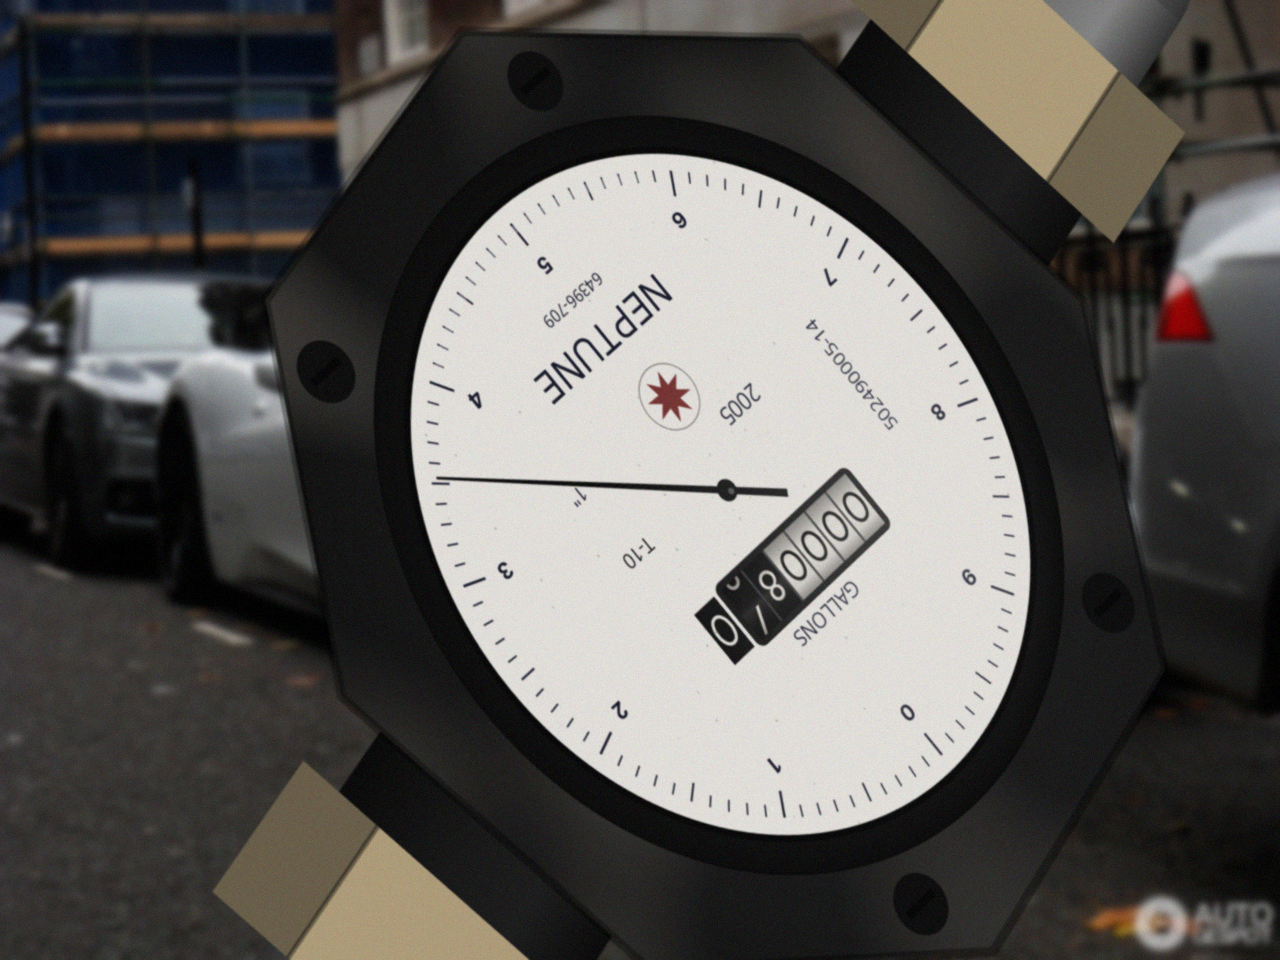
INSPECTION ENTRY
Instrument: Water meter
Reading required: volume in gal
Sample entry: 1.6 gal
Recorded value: 873.5 gal
